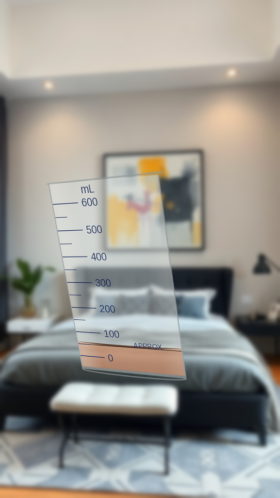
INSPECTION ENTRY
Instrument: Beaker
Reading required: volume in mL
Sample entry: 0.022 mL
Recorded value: 50 mL
